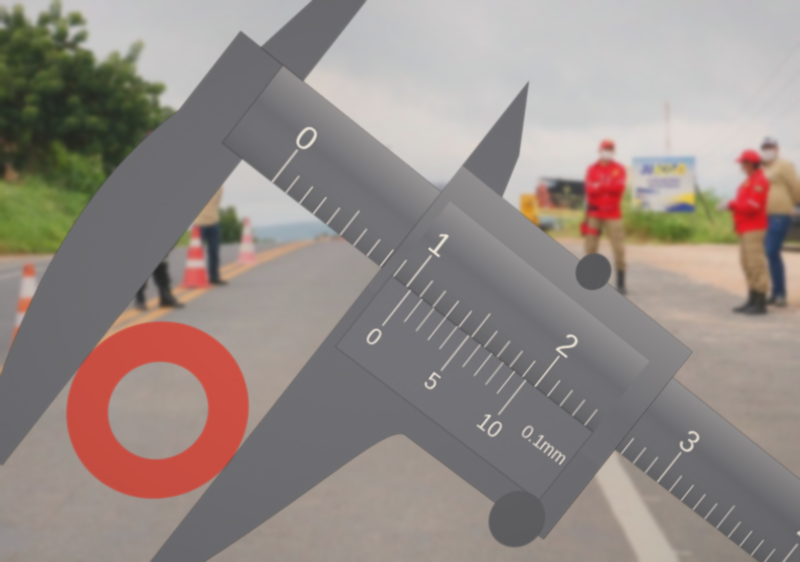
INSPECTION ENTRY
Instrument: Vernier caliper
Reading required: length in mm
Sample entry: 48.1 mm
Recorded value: 10.3 mm
